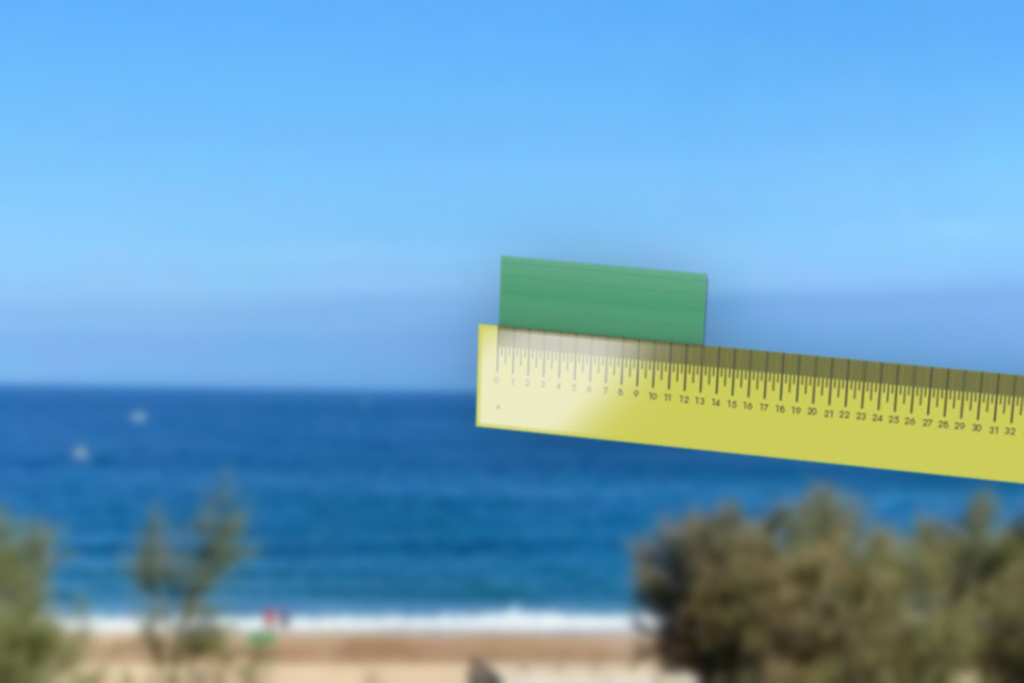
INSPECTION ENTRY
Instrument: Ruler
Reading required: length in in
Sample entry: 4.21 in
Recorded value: 13 in
